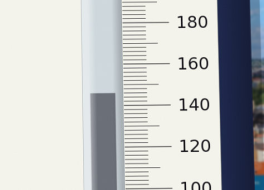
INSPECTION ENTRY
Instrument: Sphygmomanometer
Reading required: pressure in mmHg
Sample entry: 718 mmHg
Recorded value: 146 mmHg
